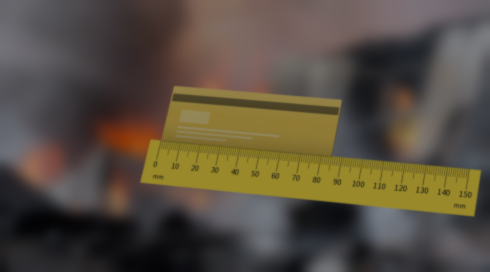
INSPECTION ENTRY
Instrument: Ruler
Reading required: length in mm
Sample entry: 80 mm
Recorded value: 85 mm
